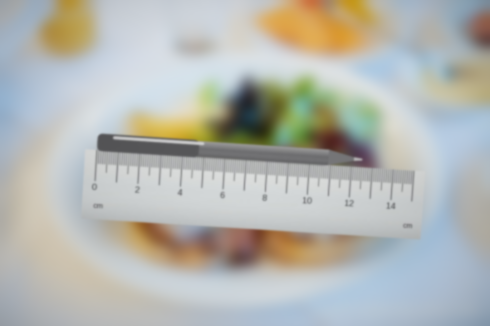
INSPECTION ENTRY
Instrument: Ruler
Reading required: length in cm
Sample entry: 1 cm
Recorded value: 12.5 cm
